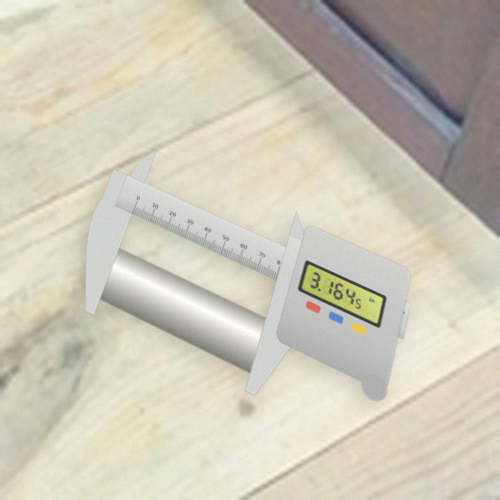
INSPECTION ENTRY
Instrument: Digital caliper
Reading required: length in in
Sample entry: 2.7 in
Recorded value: 3.1645 in
